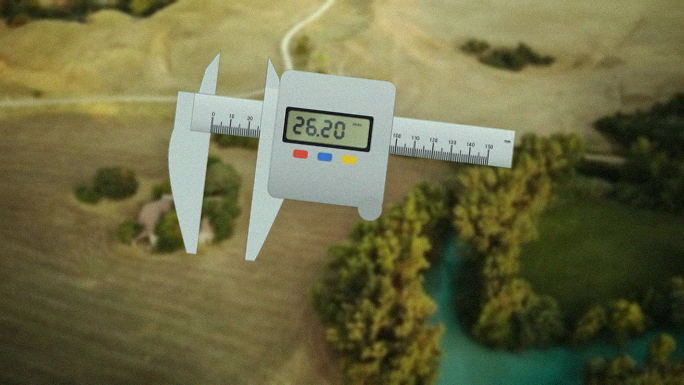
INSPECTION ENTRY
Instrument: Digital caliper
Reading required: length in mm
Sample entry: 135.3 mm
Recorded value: 26.20 mm
